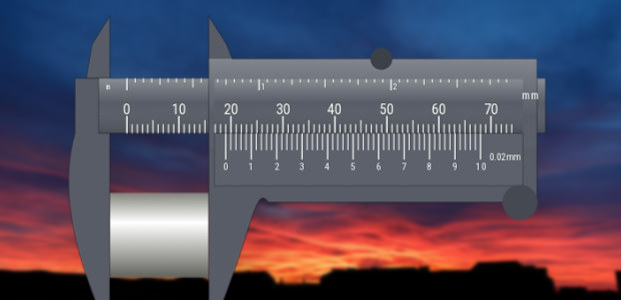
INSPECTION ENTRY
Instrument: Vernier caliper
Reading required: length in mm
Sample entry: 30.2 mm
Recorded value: 19.0 mm
